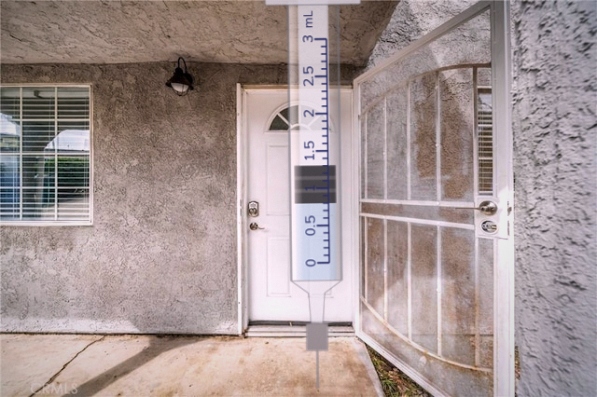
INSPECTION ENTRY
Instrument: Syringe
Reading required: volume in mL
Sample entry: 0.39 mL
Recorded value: 0.8 mL
